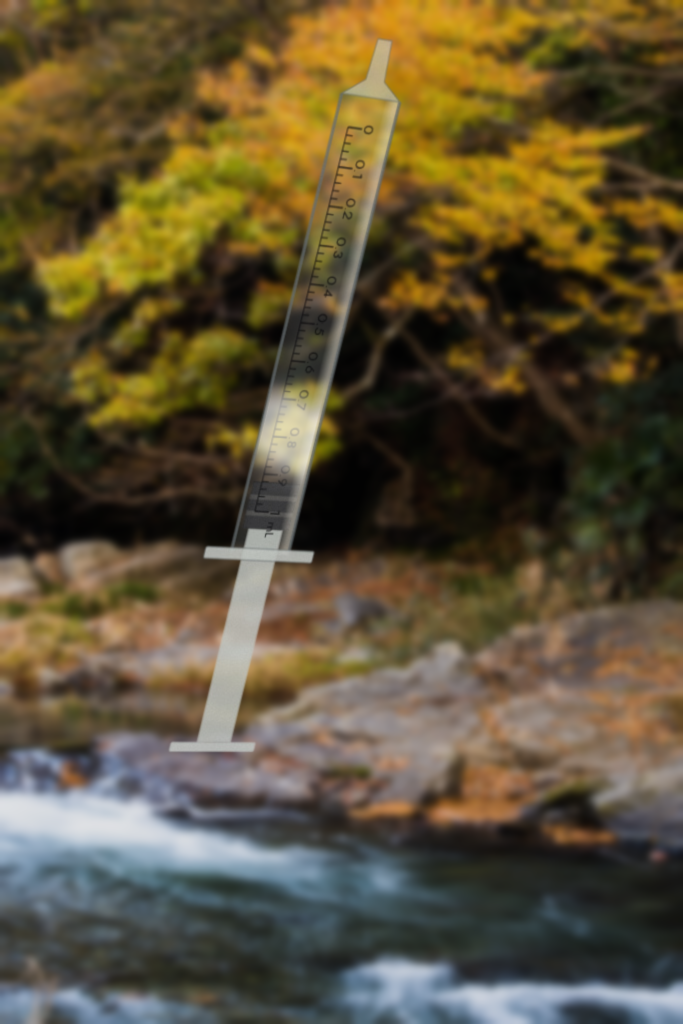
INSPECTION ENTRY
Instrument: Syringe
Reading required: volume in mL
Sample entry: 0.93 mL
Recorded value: 0.92 mL
